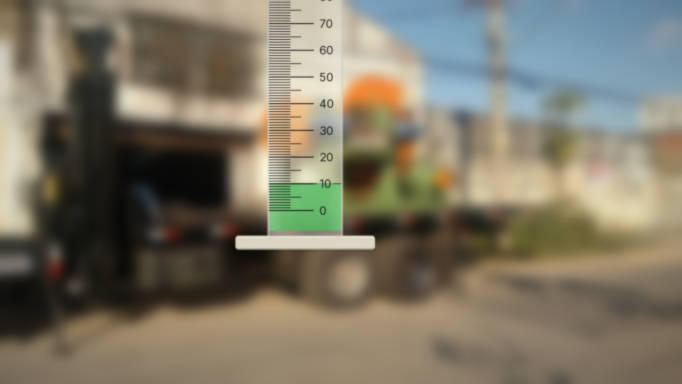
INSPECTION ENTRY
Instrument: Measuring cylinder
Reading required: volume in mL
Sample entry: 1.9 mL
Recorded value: 10 mL
